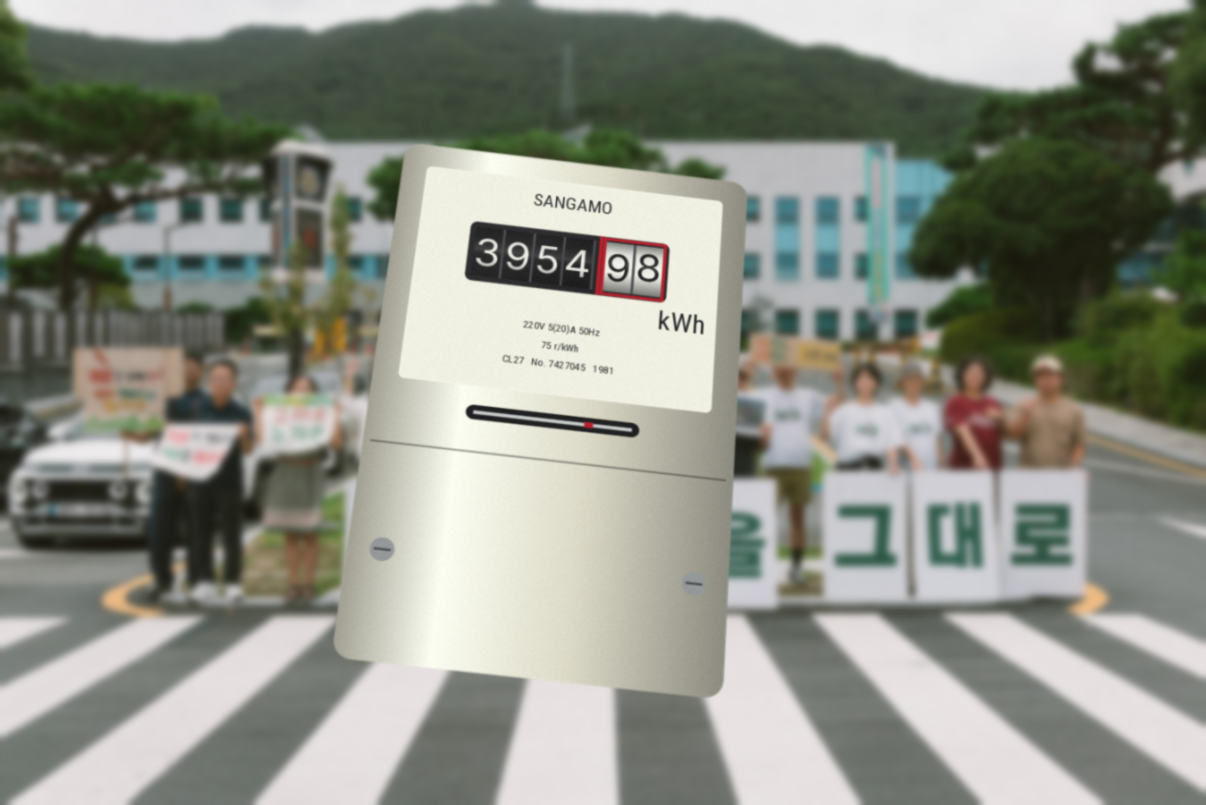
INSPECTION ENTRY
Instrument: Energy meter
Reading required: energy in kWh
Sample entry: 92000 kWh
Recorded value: 3954.98 kWh
